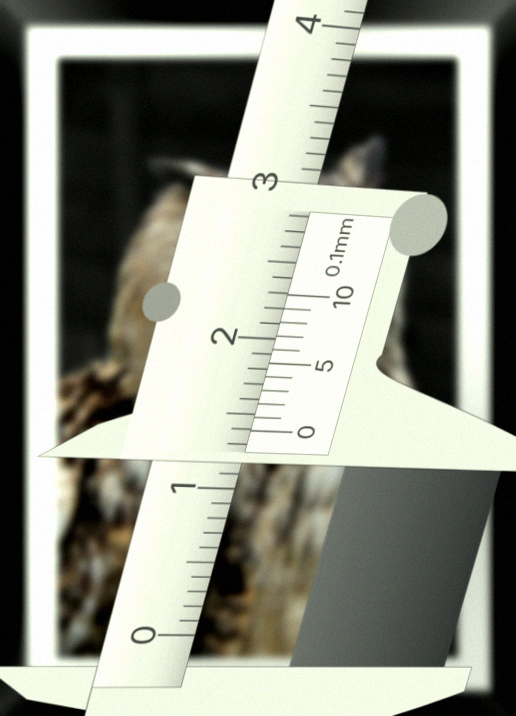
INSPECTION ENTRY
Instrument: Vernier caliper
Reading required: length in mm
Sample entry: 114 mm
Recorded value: 13.9 mm
